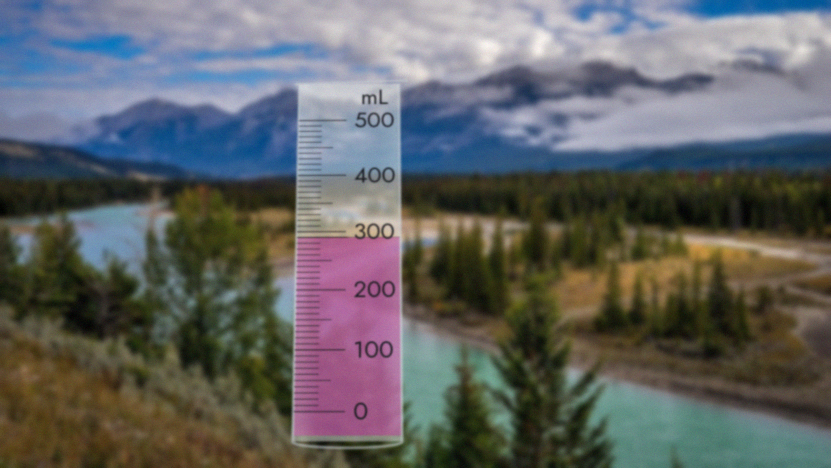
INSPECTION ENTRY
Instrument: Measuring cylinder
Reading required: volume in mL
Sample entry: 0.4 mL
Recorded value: 290 mL
